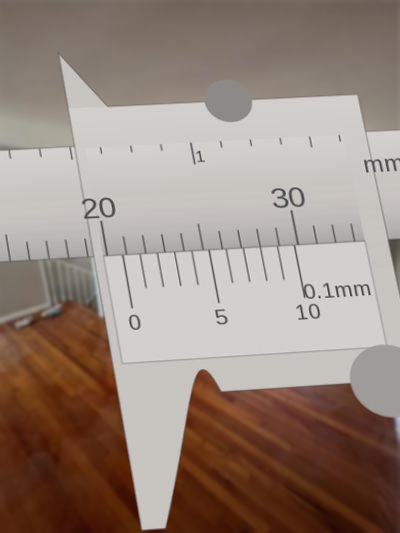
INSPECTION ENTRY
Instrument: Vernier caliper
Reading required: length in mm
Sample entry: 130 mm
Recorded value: 20.8 mm
